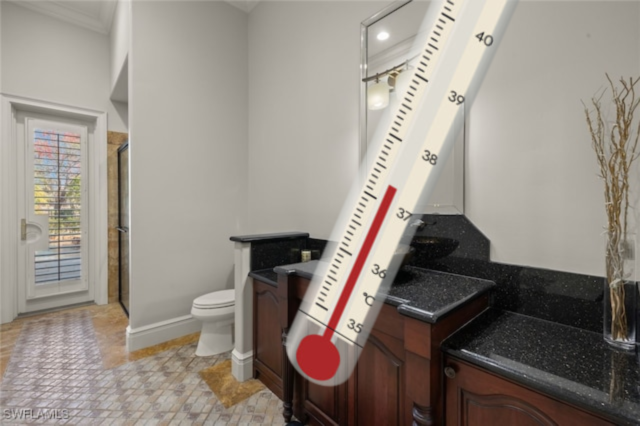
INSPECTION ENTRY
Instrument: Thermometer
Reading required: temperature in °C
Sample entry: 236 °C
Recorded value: 37.3 °C
